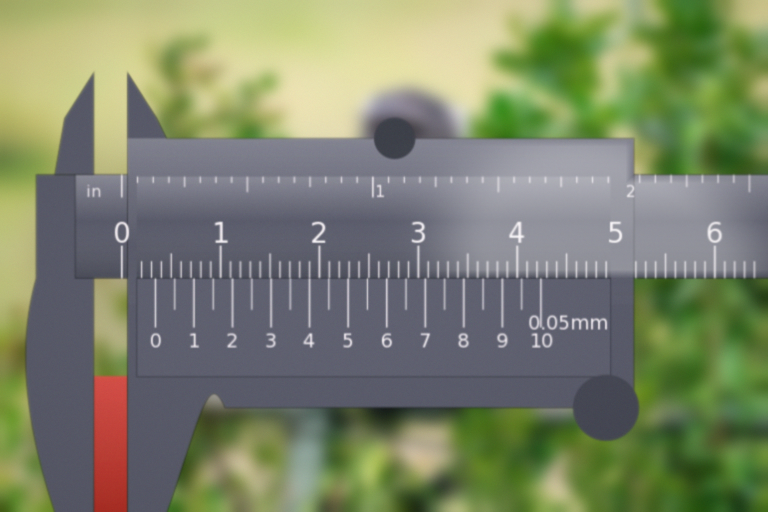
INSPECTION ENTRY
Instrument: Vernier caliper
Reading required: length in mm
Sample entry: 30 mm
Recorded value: 3.4 mm
